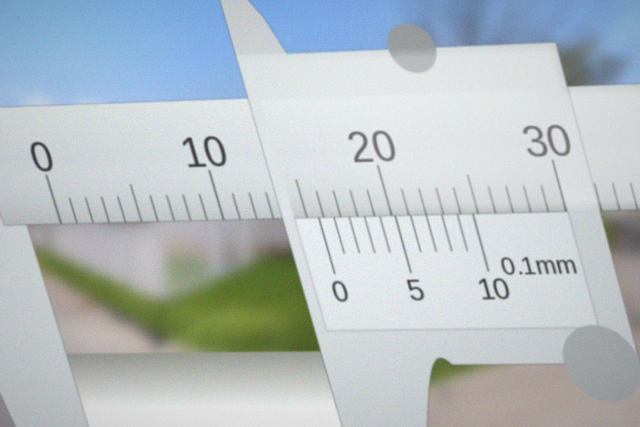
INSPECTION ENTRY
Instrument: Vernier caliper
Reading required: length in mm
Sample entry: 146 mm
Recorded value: 15.7 mm
